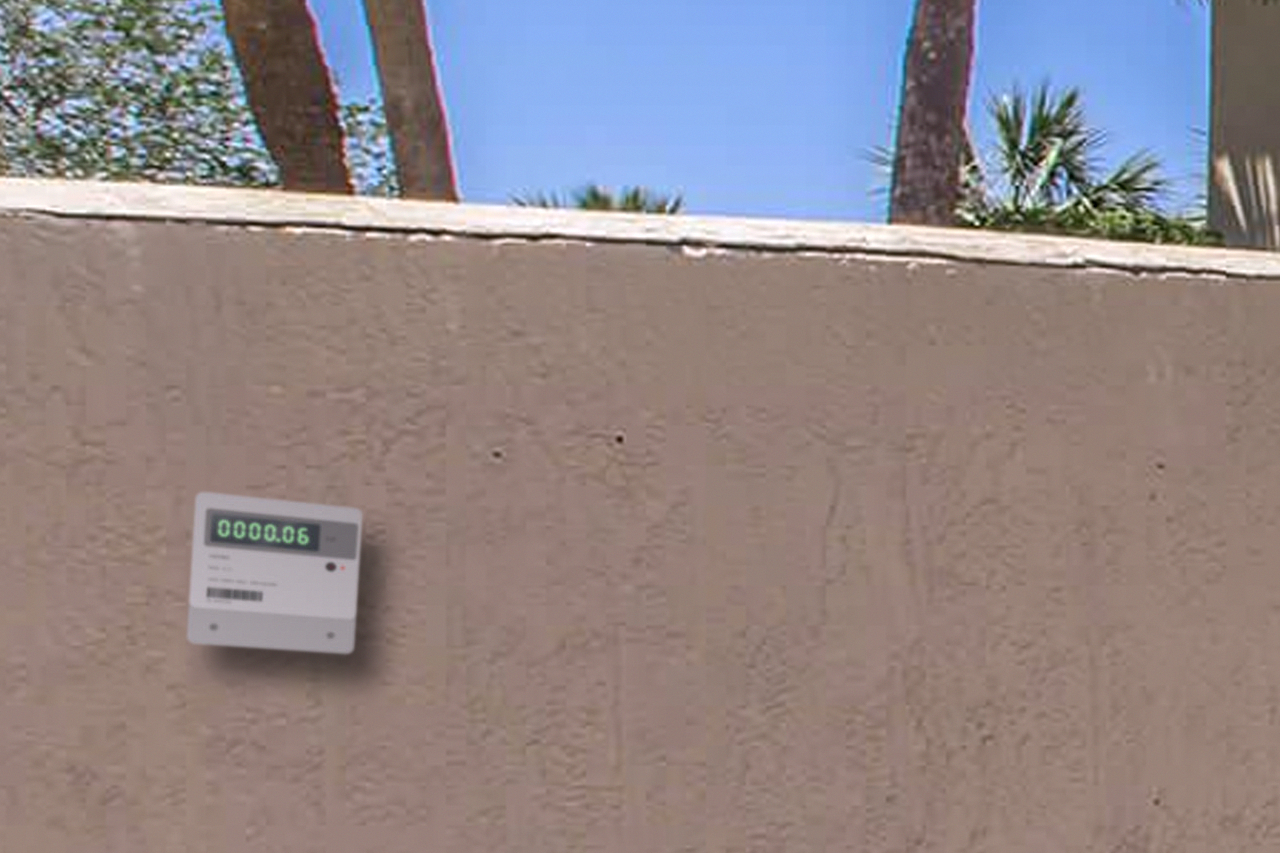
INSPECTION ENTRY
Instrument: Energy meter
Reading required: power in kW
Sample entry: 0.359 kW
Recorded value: 0.06 kW
